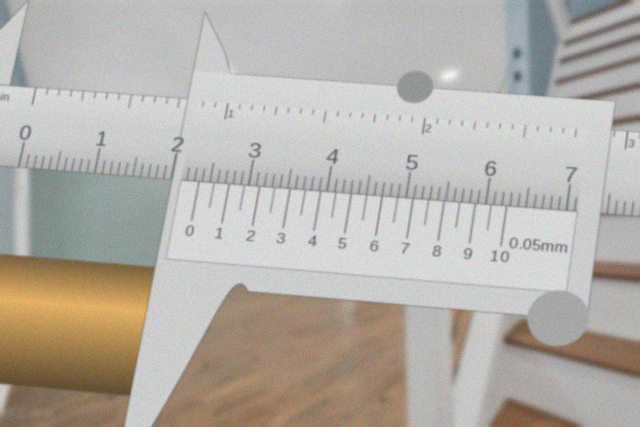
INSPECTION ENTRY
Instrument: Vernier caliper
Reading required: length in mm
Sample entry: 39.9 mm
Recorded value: 23.6 mm
